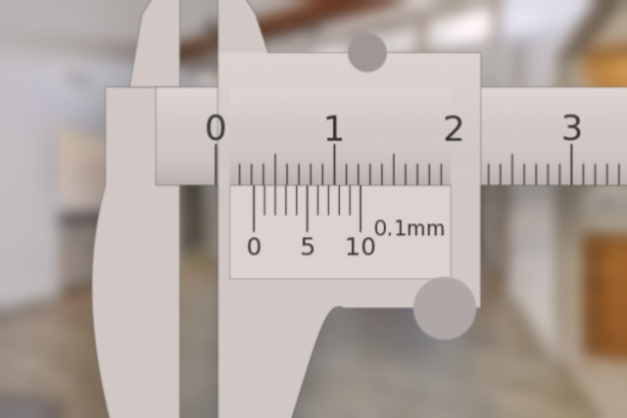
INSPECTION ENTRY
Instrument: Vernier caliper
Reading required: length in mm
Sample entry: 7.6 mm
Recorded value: 3.2 mm
